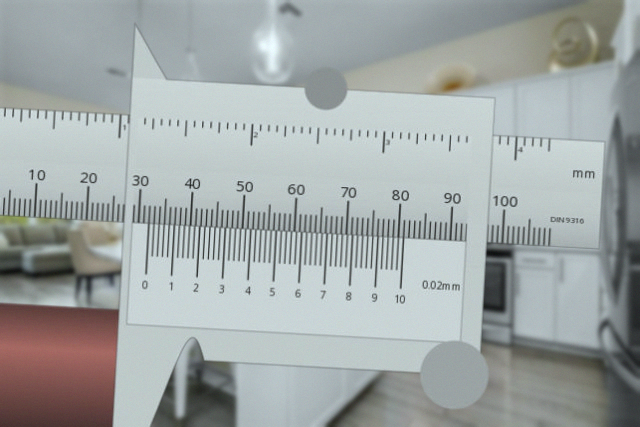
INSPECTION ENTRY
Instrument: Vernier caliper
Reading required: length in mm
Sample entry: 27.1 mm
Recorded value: 32.0 mm
